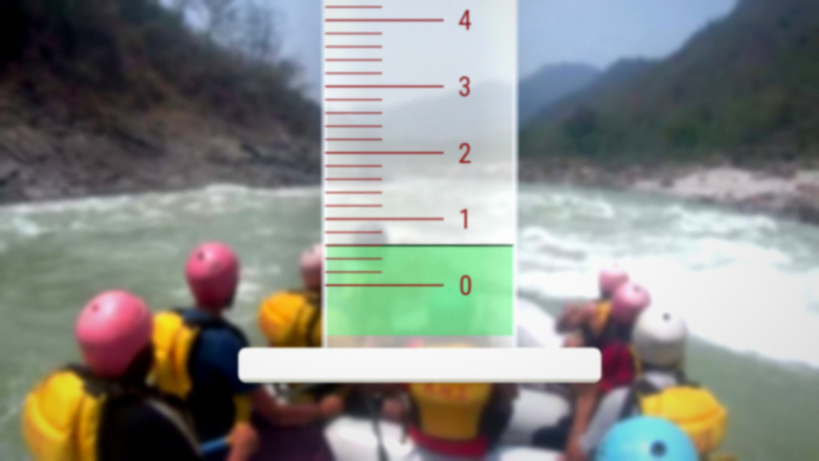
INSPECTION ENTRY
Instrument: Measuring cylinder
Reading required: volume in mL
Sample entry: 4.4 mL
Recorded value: 0.6 mL
